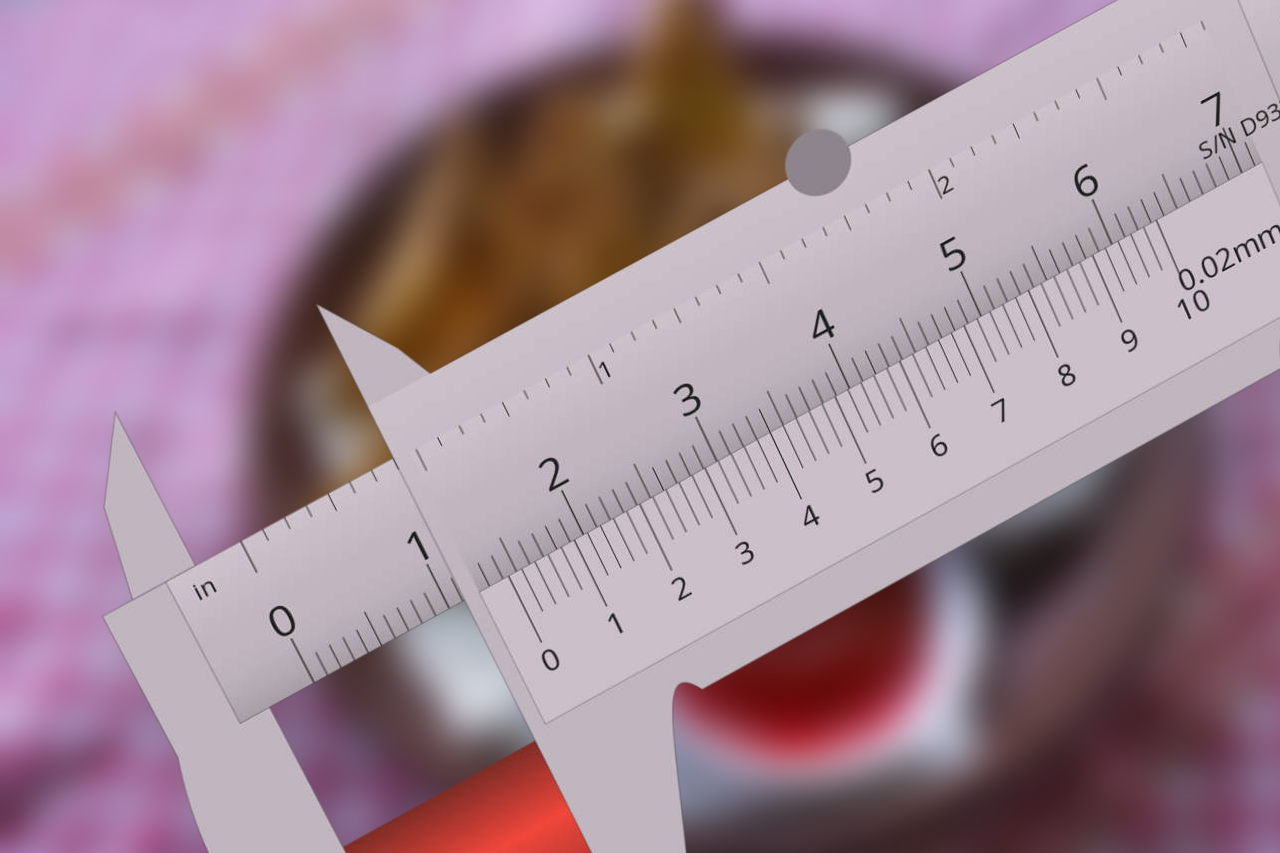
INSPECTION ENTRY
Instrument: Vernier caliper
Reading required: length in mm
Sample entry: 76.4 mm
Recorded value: 14.4 mm
